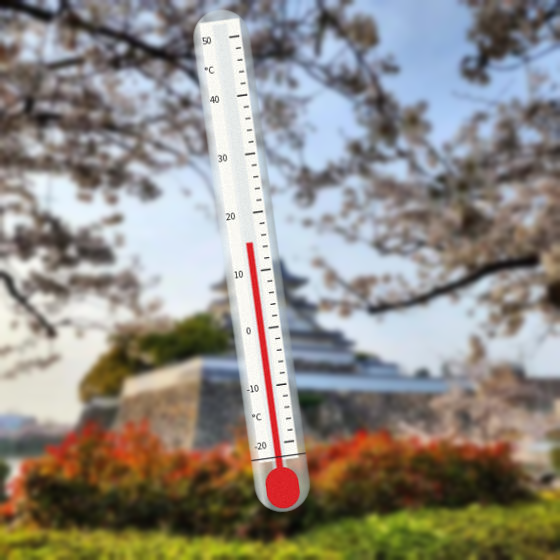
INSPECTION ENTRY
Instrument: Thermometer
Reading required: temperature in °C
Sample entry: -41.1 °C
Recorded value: 15 °C
